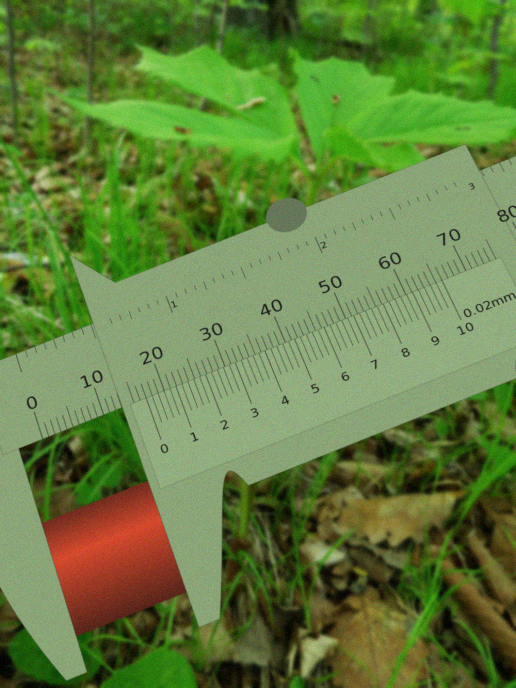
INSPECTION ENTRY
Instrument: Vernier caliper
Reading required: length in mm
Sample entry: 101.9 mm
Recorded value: 17.0 mm
